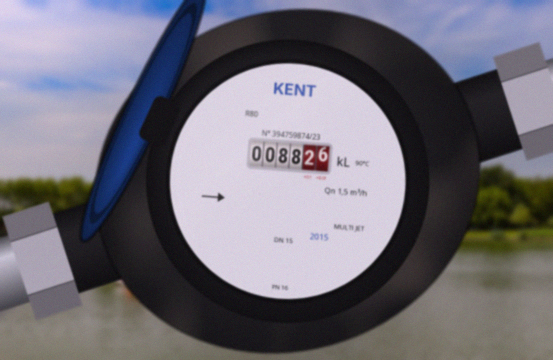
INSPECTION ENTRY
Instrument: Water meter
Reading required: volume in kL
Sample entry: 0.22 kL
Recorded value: 88.26 kL
